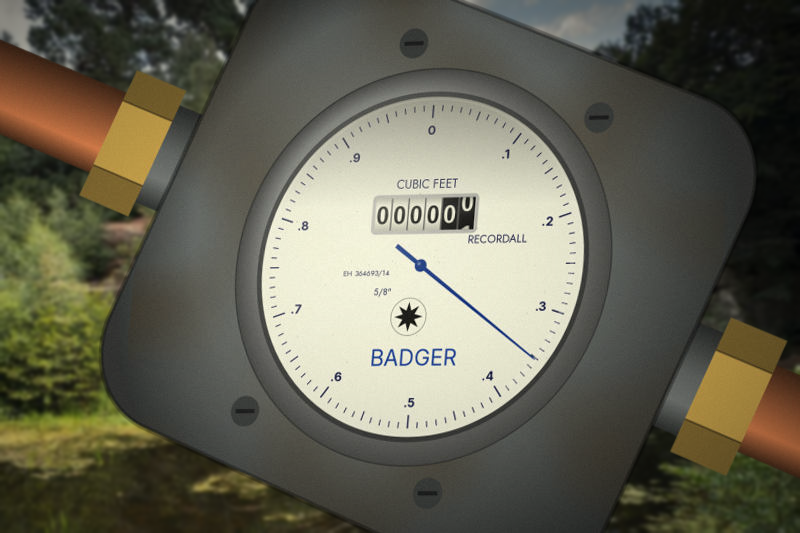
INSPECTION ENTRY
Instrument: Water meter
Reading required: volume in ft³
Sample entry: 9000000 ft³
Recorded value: 0.35 ft³
